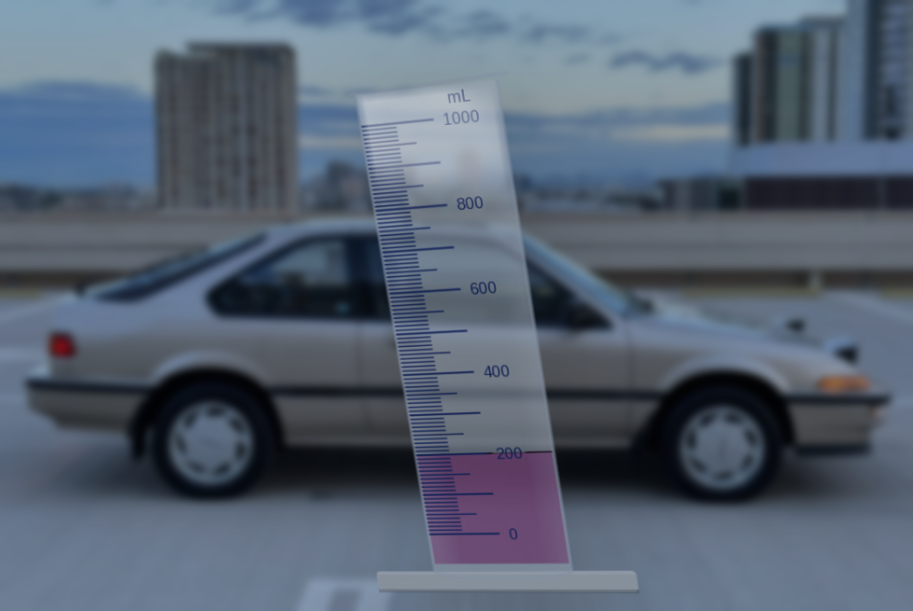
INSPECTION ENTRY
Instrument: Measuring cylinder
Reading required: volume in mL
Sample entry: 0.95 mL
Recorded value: 200 mL
